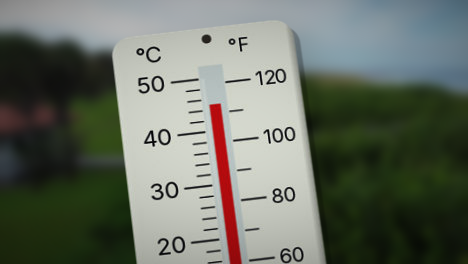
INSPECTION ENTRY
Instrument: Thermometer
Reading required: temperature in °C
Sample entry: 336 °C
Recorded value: 45 °C
